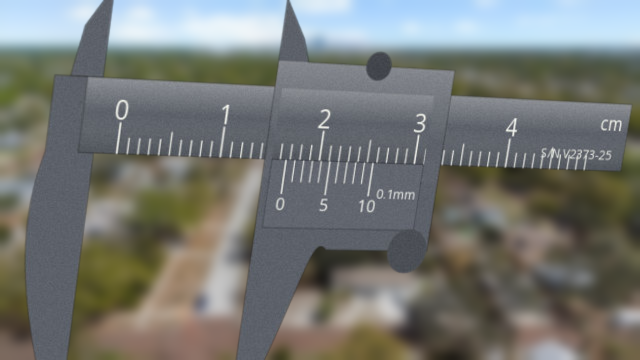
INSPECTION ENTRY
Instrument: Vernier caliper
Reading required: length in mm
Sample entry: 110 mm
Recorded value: 16.6 mm
